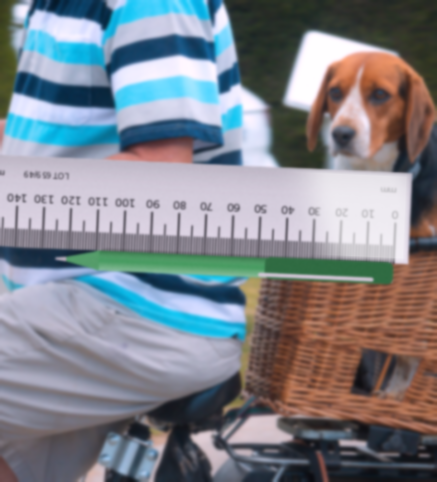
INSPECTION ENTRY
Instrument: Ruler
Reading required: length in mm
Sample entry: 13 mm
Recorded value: 125 mm
